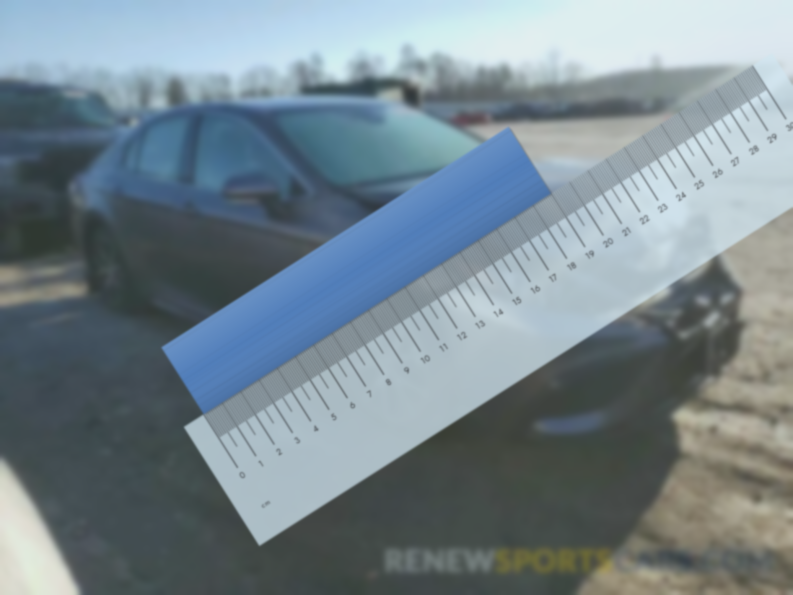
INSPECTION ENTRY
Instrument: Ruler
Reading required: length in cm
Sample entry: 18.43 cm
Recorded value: 19 cm
